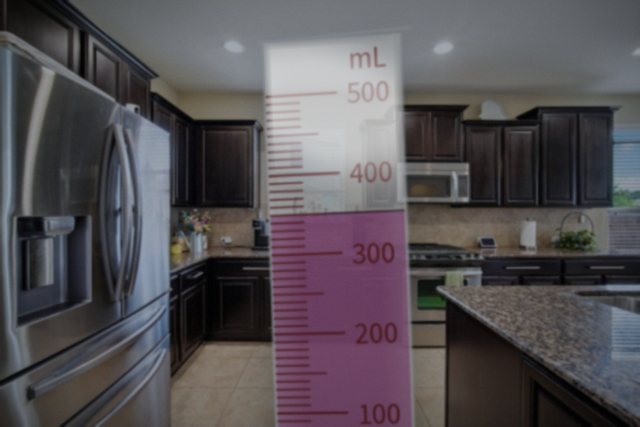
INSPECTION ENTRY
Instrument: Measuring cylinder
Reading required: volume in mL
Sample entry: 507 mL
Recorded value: 350 mL
